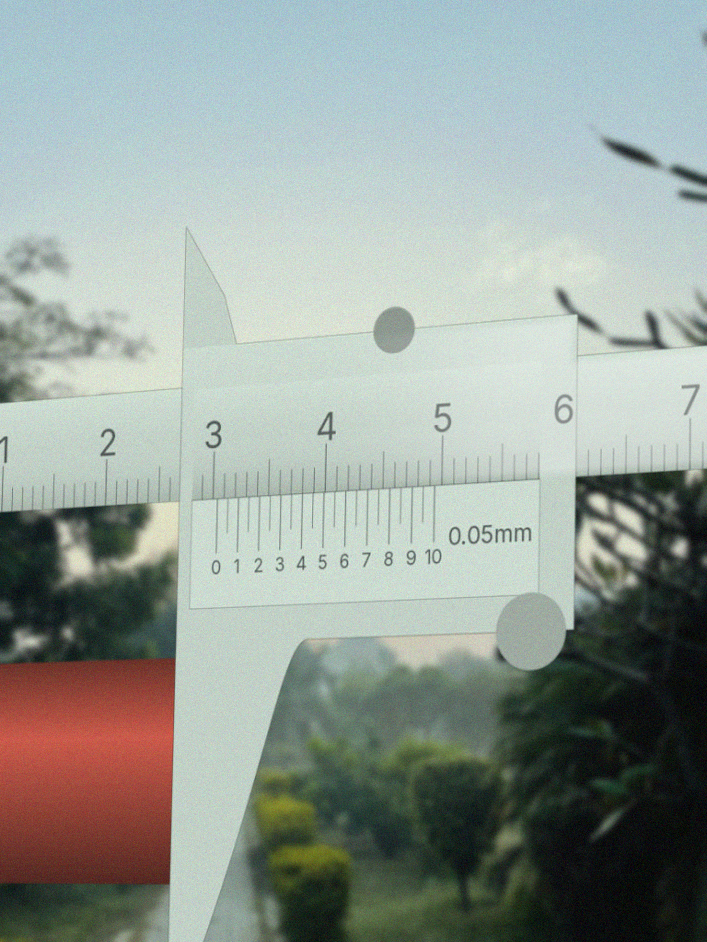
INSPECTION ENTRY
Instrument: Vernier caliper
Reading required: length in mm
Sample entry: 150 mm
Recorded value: 30.4 mm
